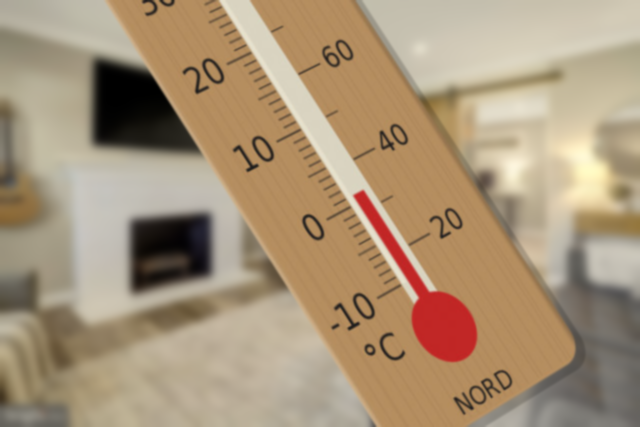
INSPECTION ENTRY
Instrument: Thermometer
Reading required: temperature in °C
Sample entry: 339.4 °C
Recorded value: 1 °C
